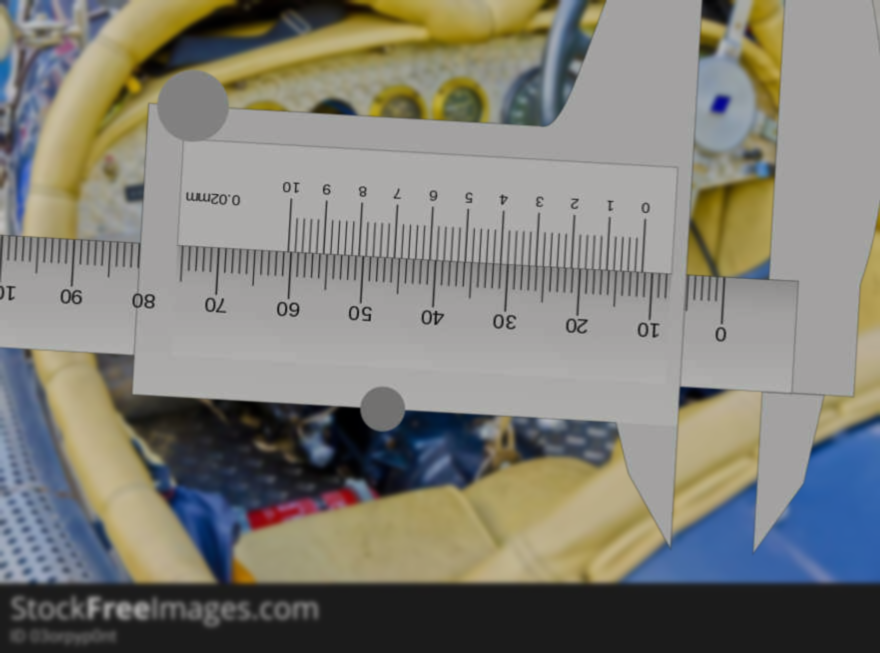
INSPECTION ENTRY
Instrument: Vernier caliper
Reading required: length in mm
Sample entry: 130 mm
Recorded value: 11.4 mm
